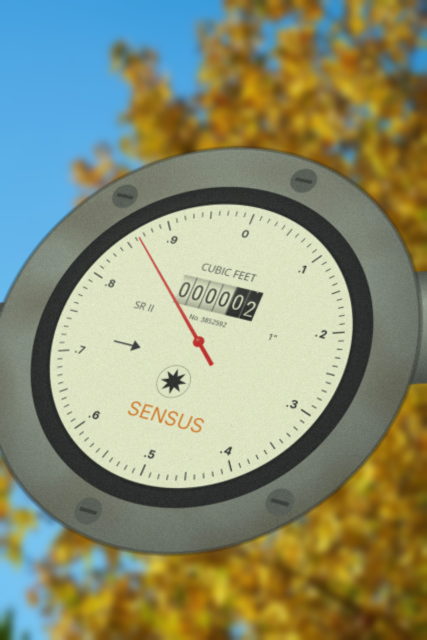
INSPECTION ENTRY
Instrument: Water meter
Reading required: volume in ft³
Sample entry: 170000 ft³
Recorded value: 1.86 ft³
